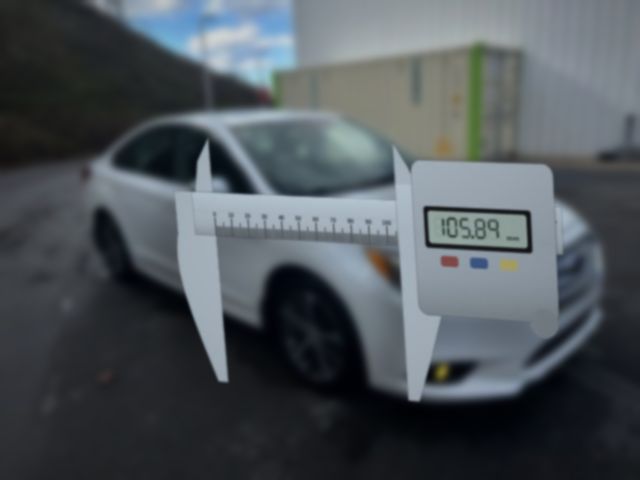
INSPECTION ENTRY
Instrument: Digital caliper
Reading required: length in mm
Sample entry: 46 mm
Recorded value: 105.89 mm
